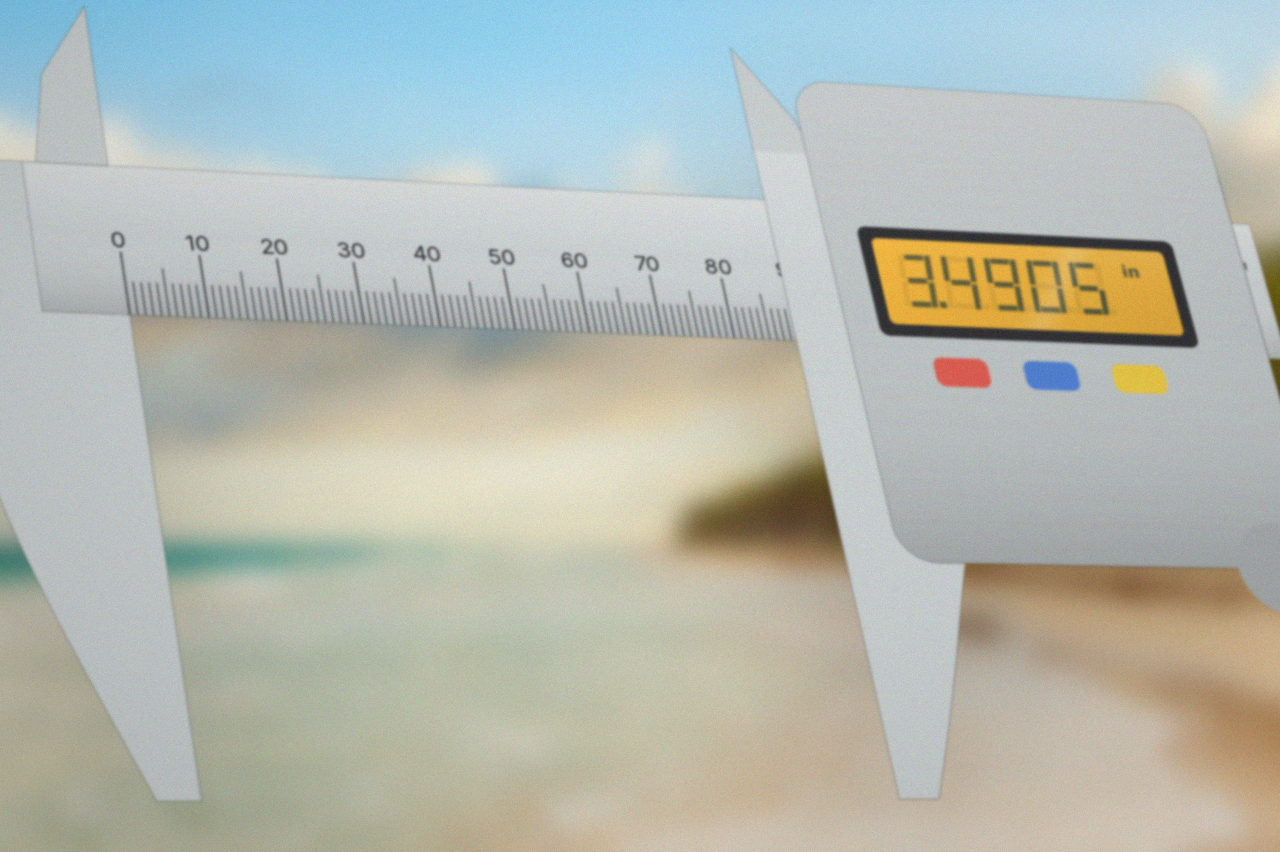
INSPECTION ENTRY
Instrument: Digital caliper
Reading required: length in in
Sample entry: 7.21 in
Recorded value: 3.4905 in
